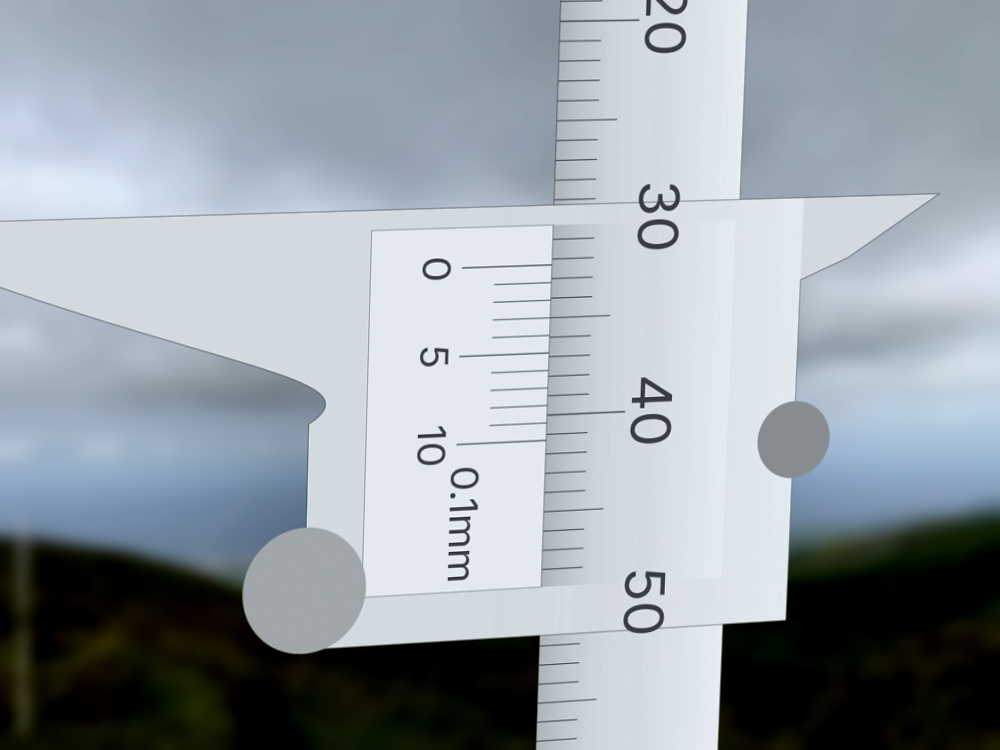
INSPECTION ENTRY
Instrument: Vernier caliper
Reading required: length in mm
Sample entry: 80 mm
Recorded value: 32.3 mm
